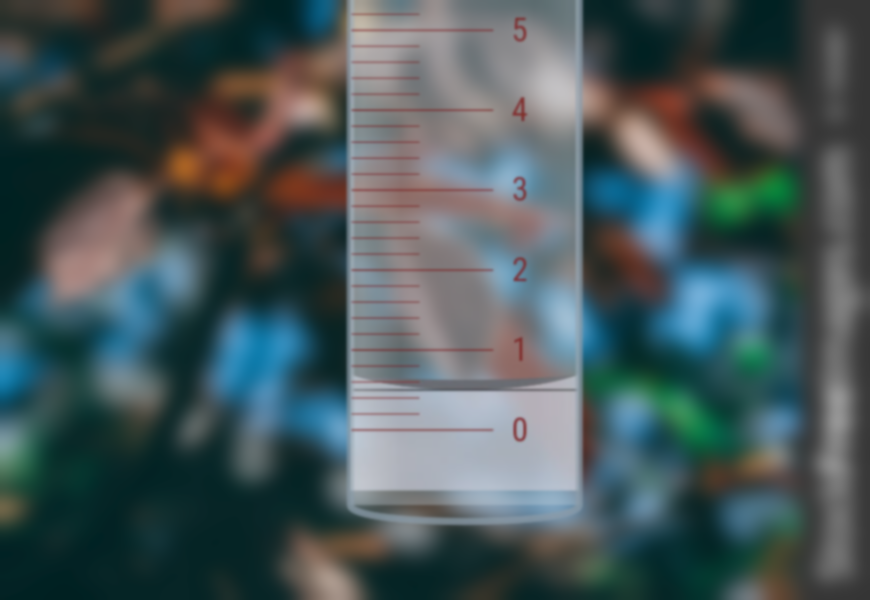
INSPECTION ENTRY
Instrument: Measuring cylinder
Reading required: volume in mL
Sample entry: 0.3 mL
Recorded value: 0.5 mL
